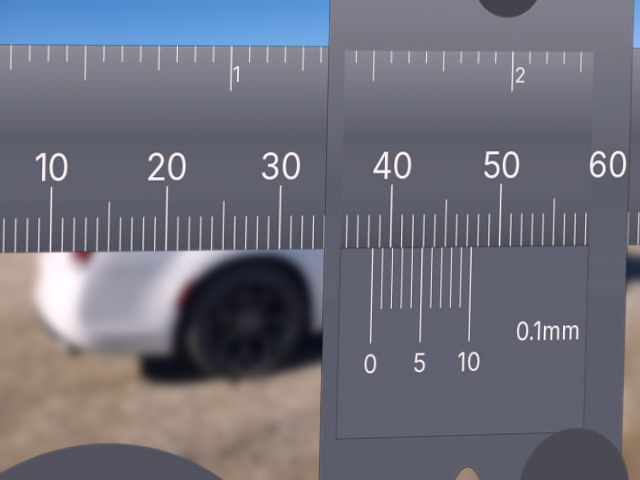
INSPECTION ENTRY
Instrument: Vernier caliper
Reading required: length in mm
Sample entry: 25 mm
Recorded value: 38.4 mm
